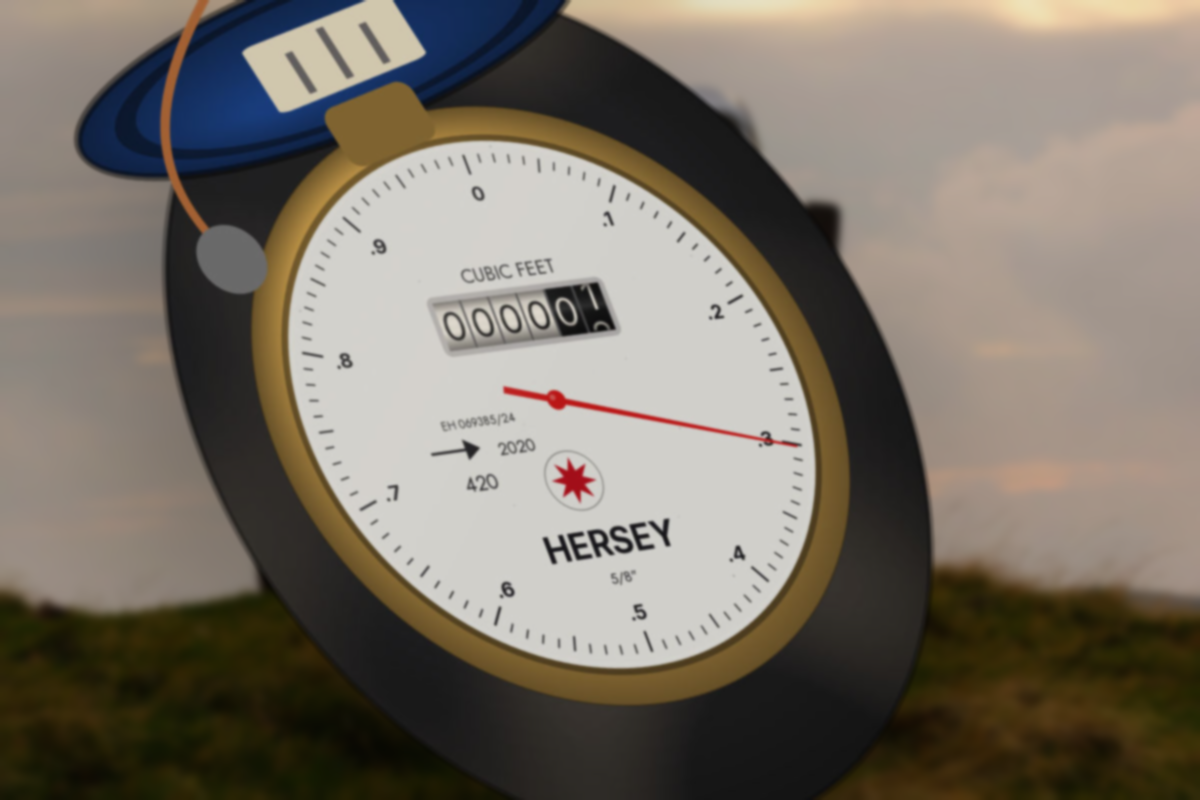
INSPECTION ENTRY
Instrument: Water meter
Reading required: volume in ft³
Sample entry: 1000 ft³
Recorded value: 1.30 ft³
